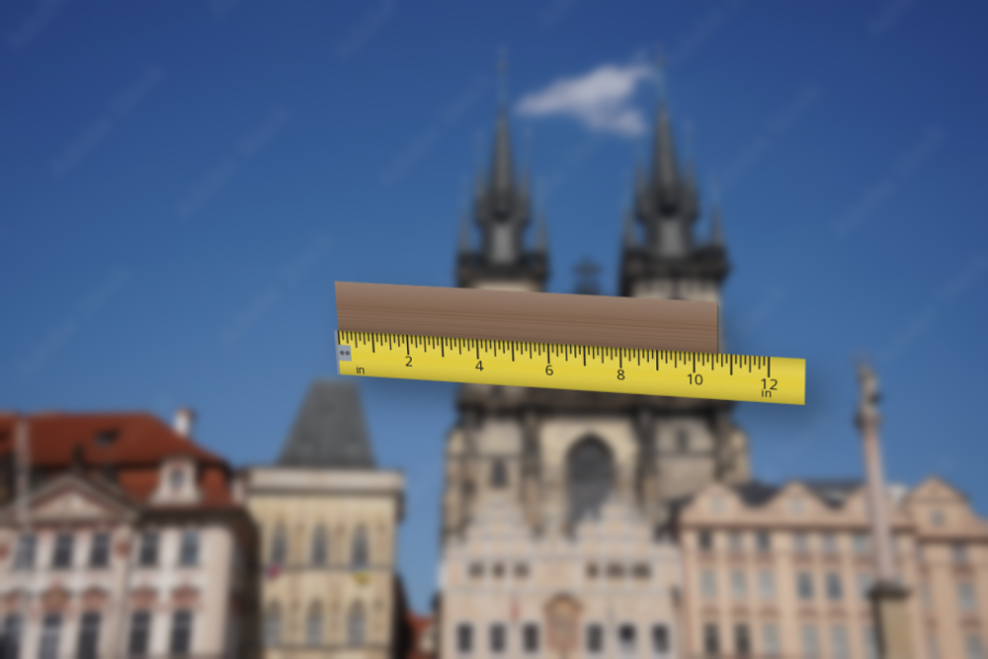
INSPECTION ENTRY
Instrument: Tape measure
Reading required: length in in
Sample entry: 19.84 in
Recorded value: 10.625 in
